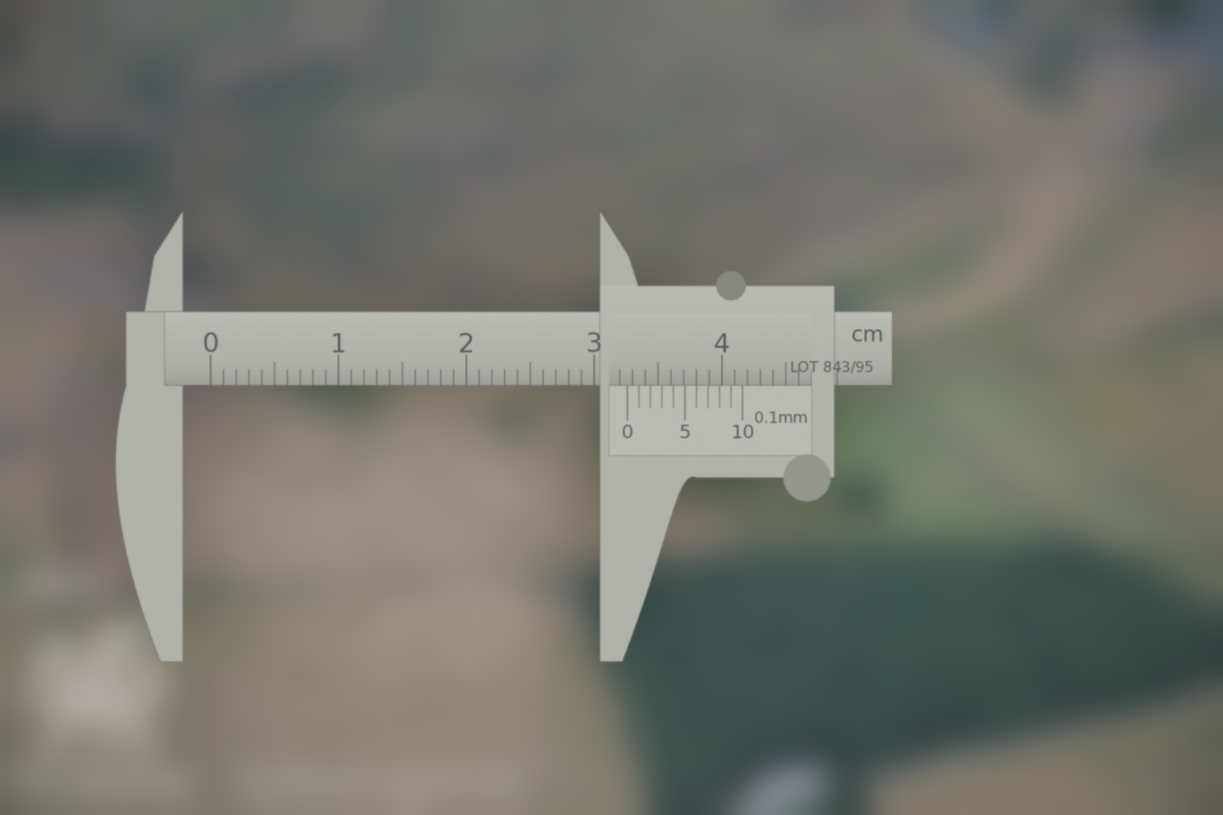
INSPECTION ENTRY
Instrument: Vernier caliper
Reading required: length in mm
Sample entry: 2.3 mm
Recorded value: 32.6 mm
